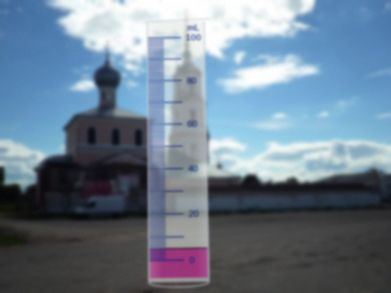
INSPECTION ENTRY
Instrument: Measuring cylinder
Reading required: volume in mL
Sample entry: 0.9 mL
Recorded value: 5 mL
